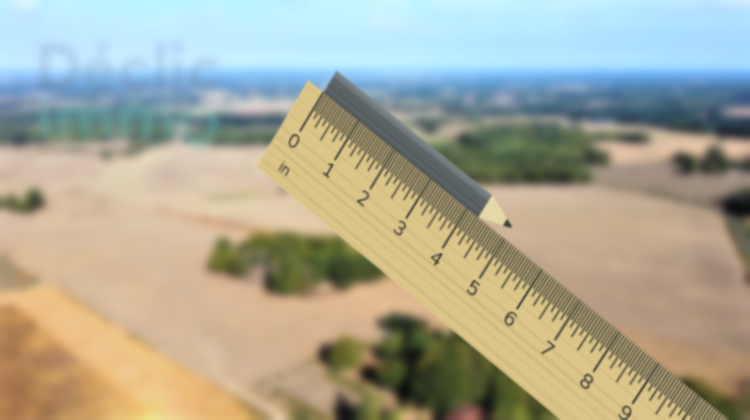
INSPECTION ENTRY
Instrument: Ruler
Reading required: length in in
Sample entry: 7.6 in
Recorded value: 5 in
